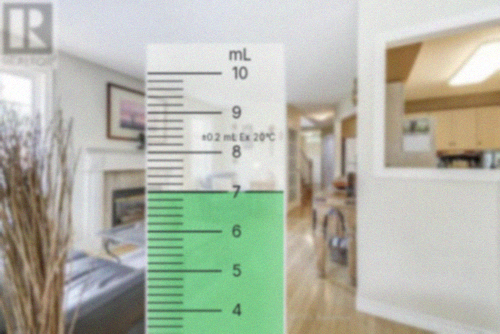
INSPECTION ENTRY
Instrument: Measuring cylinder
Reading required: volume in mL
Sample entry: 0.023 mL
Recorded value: 7 mL
